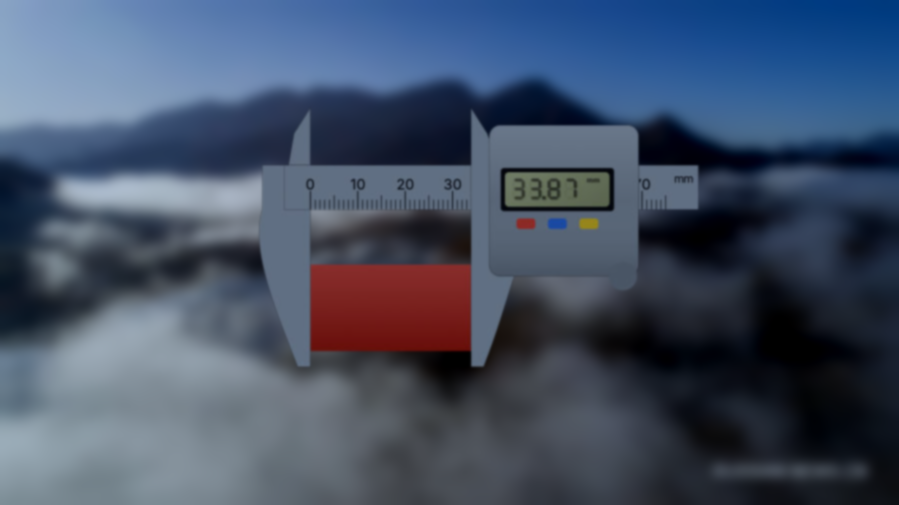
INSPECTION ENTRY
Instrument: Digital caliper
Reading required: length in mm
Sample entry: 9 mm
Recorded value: 33.87 mm
